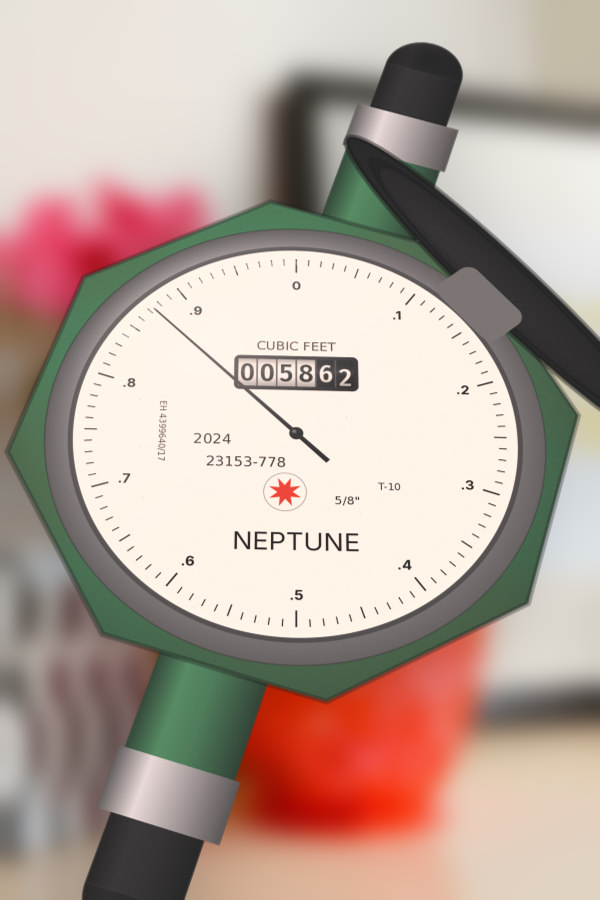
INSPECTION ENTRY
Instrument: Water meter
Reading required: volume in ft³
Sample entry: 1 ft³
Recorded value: 5861.87 ft³
